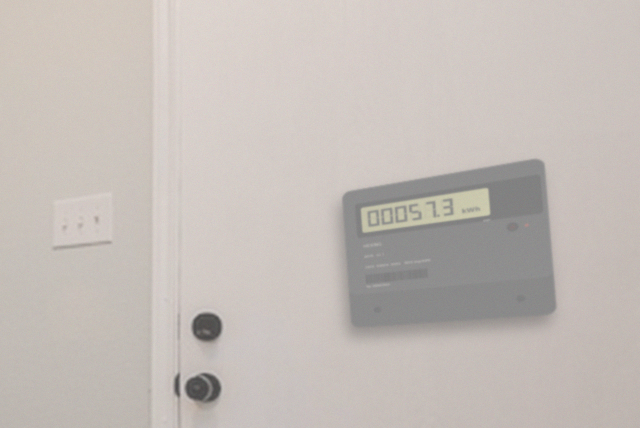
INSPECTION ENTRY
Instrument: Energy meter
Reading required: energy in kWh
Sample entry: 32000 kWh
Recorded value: 57.3 kWh
